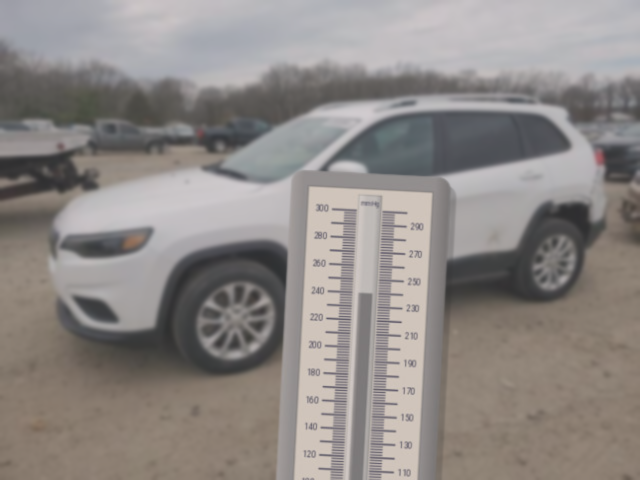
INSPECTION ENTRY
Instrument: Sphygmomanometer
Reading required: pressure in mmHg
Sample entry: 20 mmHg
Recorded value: 240 mmHg
